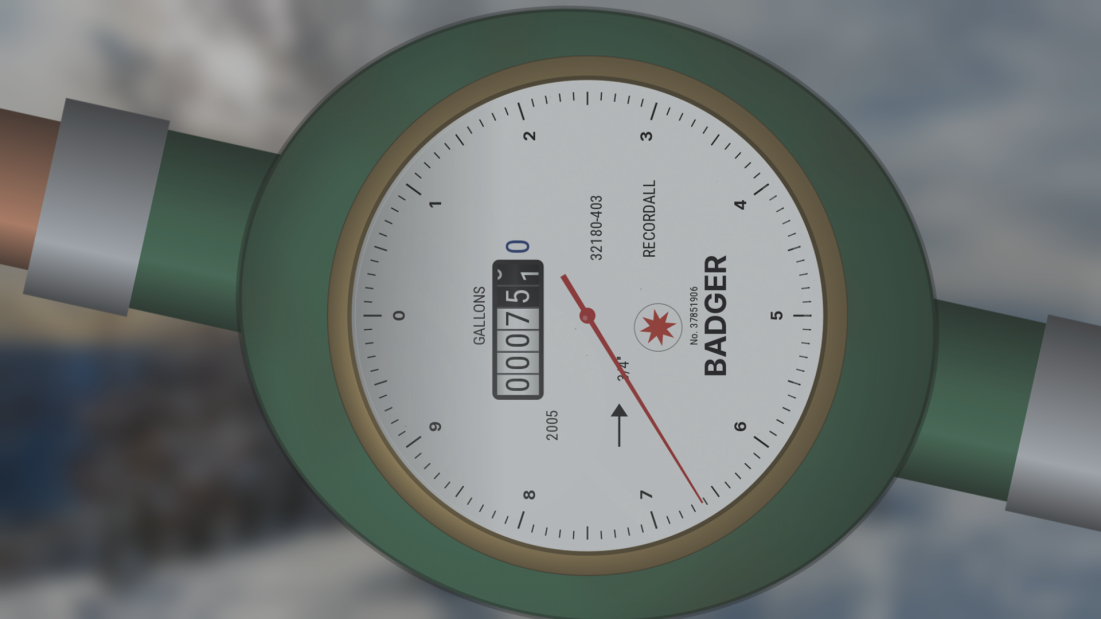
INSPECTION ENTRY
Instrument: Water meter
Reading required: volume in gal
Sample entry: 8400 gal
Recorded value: 7506.6 gal
